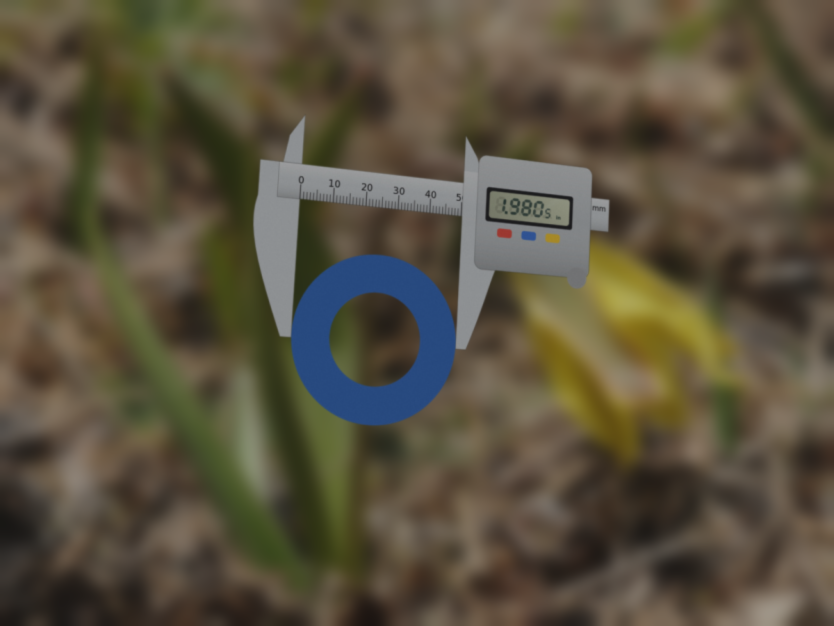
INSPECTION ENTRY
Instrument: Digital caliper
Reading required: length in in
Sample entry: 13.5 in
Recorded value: 1.9805 in
